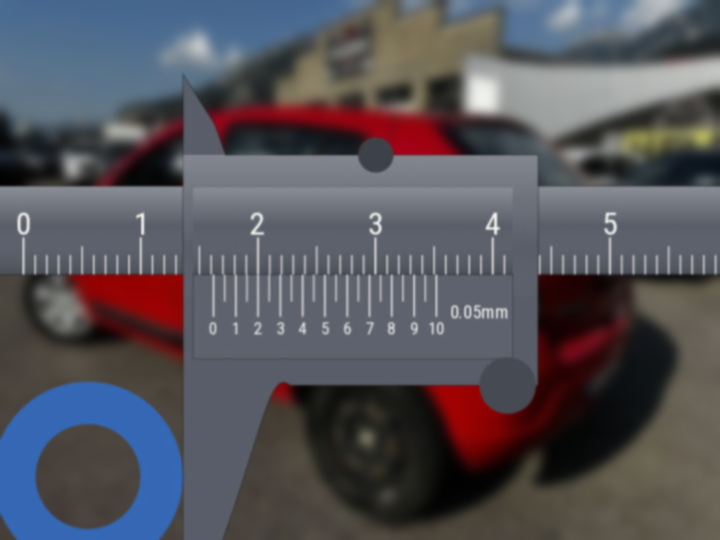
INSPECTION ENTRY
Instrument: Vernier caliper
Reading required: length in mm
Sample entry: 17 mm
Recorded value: 16.2 mm
